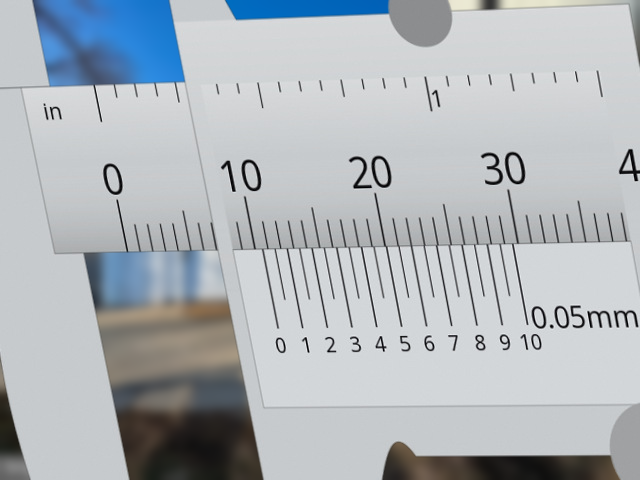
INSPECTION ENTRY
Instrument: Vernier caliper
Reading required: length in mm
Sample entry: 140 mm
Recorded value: 10.6 mm
